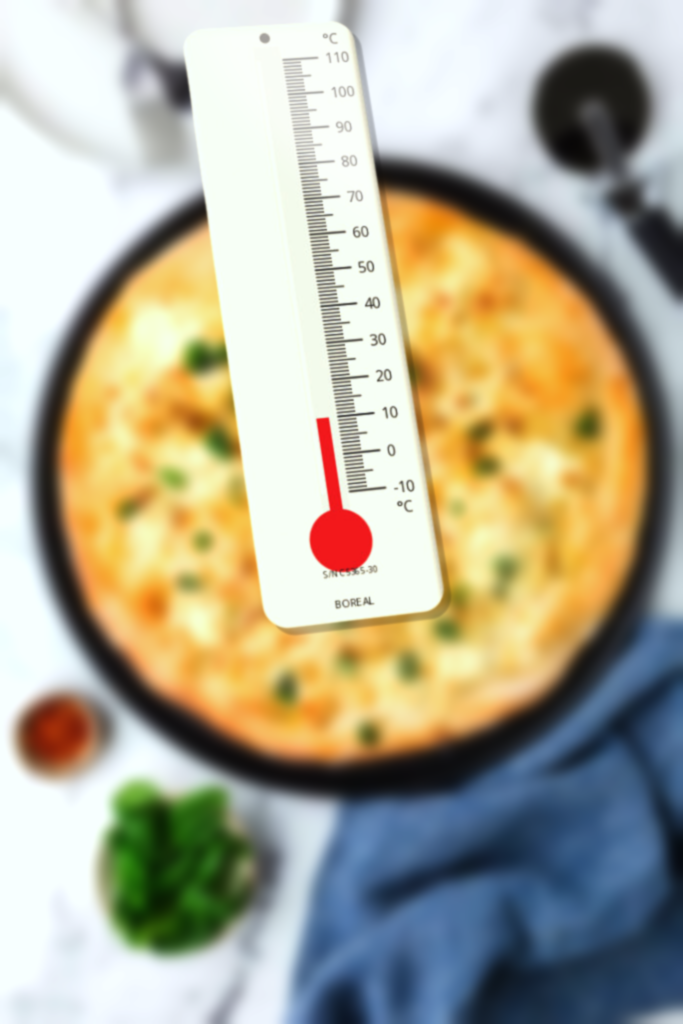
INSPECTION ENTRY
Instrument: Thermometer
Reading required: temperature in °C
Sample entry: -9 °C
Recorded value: 10 °C
